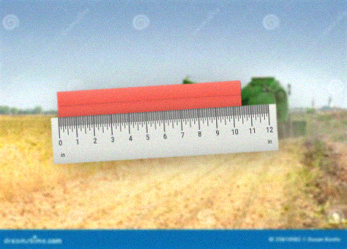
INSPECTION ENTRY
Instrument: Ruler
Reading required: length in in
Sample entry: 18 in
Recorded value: 10.5 in
